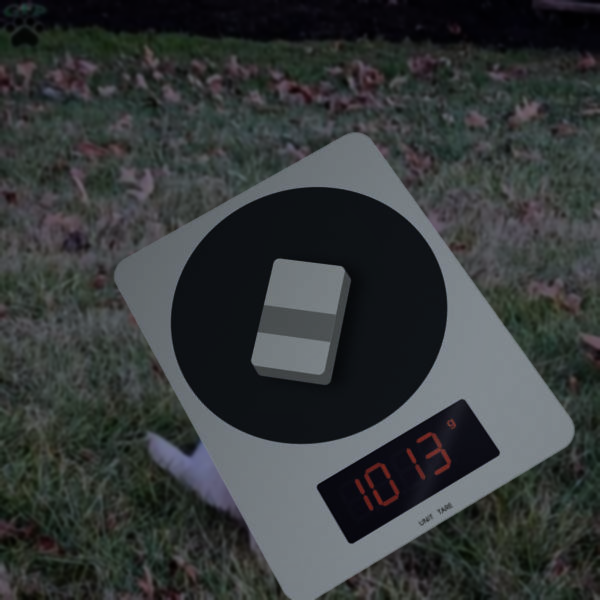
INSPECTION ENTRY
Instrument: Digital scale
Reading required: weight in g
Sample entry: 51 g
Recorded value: 1013 g
